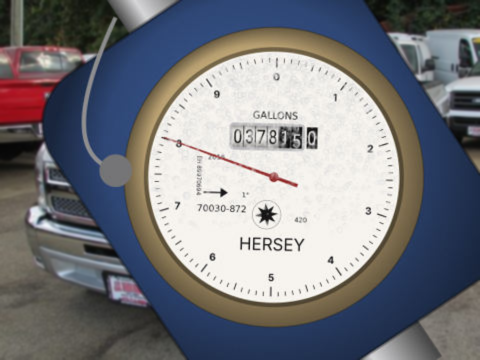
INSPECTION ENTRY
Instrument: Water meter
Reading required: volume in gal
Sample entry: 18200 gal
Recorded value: 378148.0 gal
